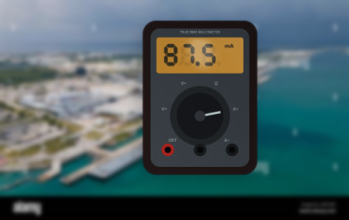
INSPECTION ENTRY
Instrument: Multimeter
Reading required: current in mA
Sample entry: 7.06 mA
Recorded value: 87.5 mA
